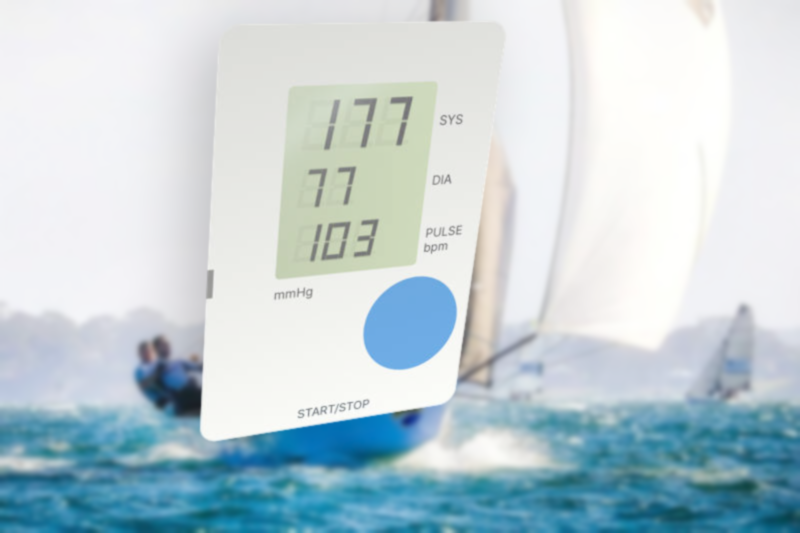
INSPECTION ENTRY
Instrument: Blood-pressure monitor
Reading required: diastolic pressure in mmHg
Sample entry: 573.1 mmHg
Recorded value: 77 mmHg
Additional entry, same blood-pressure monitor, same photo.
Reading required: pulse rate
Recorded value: 103 bpm
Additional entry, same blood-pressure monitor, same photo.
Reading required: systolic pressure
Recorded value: 177 mmHg
